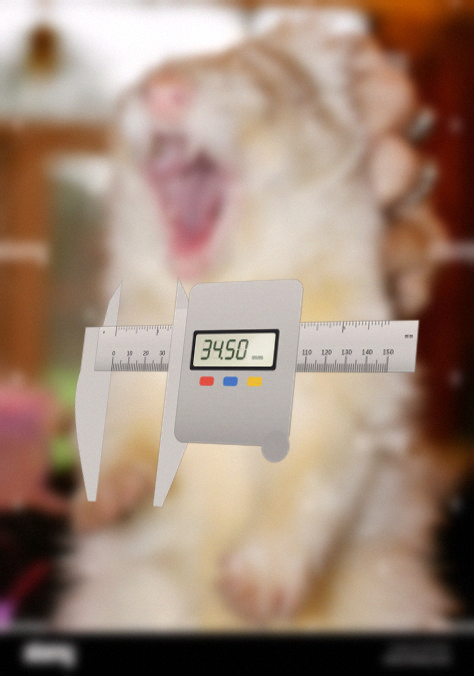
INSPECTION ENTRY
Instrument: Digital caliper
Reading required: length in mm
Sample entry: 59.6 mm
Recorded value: 34.50 mm
